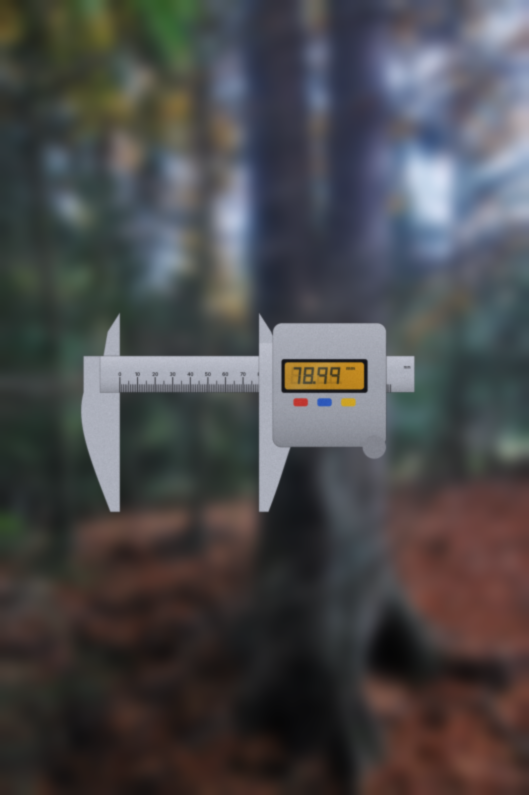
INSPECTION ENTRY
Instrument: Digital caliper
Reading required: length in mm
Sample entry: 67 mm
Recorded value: 78.99 mm
